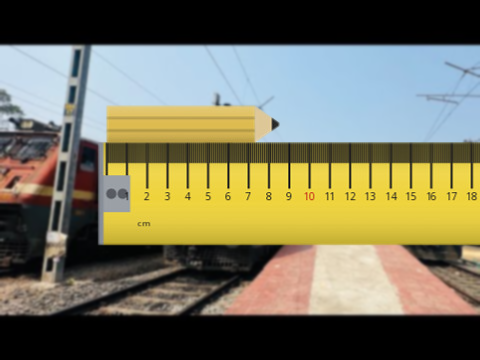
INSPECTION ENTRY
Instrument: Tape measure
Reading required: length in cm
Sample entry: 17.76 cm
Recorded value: 8.5 cm
